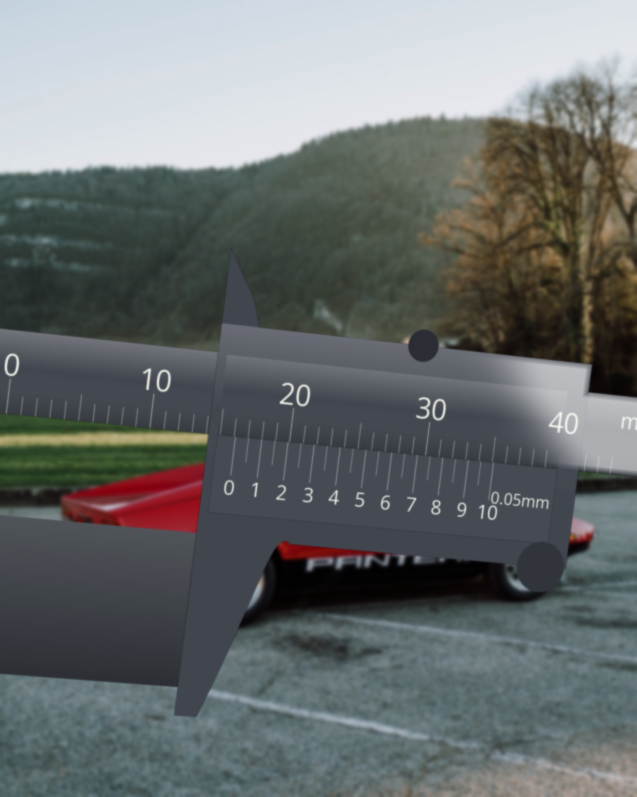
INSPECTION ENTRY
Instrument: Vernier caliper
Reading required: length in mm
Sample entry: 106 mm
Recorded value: 16.1 mm
